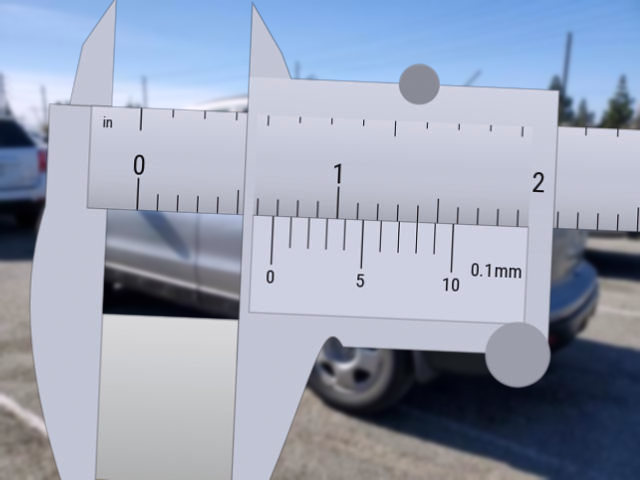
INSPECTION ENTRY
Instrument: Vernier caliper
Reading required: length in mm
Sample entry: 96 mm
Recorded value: 6.8 mm
